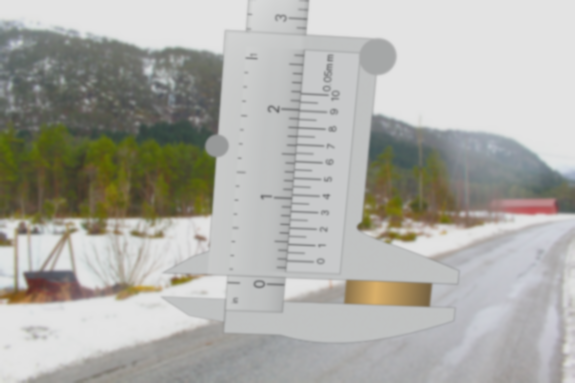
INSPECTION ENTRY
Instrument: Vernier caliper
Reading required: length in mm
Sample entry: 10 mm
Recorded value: 2.8 mm
